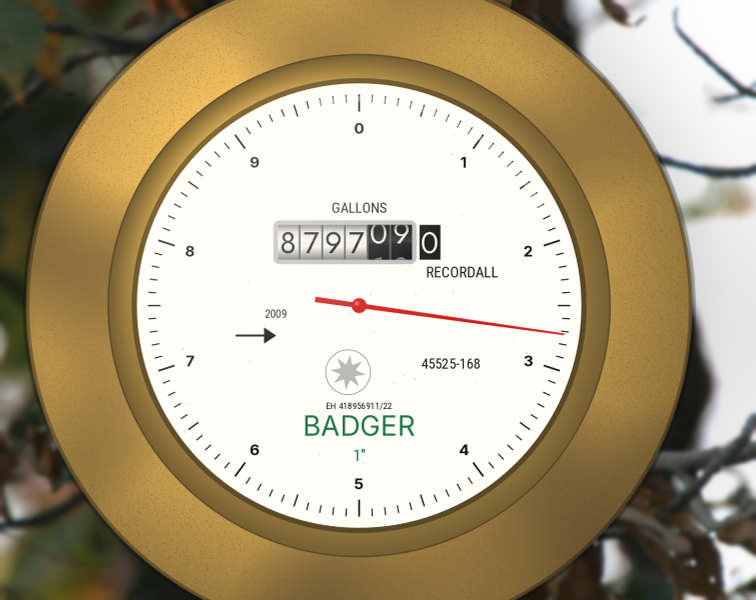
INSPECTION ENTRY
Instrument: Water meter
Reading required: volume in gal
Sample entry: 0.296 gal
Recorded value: 8797092.7 gal
